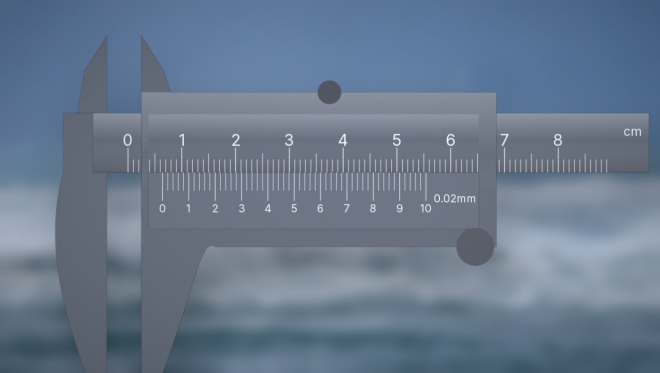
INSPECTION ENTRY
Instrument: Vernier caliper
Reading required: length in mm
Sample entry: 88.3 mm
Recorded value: 6.4 mm
